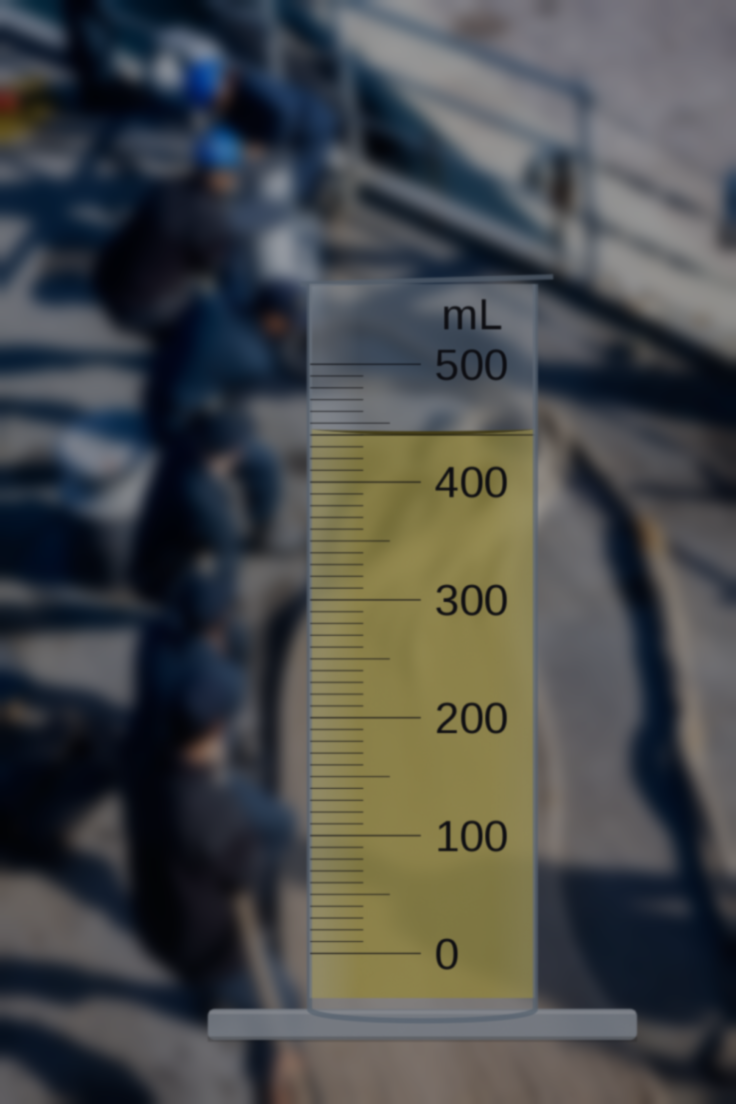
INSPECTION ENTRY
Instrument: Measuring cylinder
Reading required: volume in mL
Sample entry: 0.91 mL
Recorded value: 440 mL
